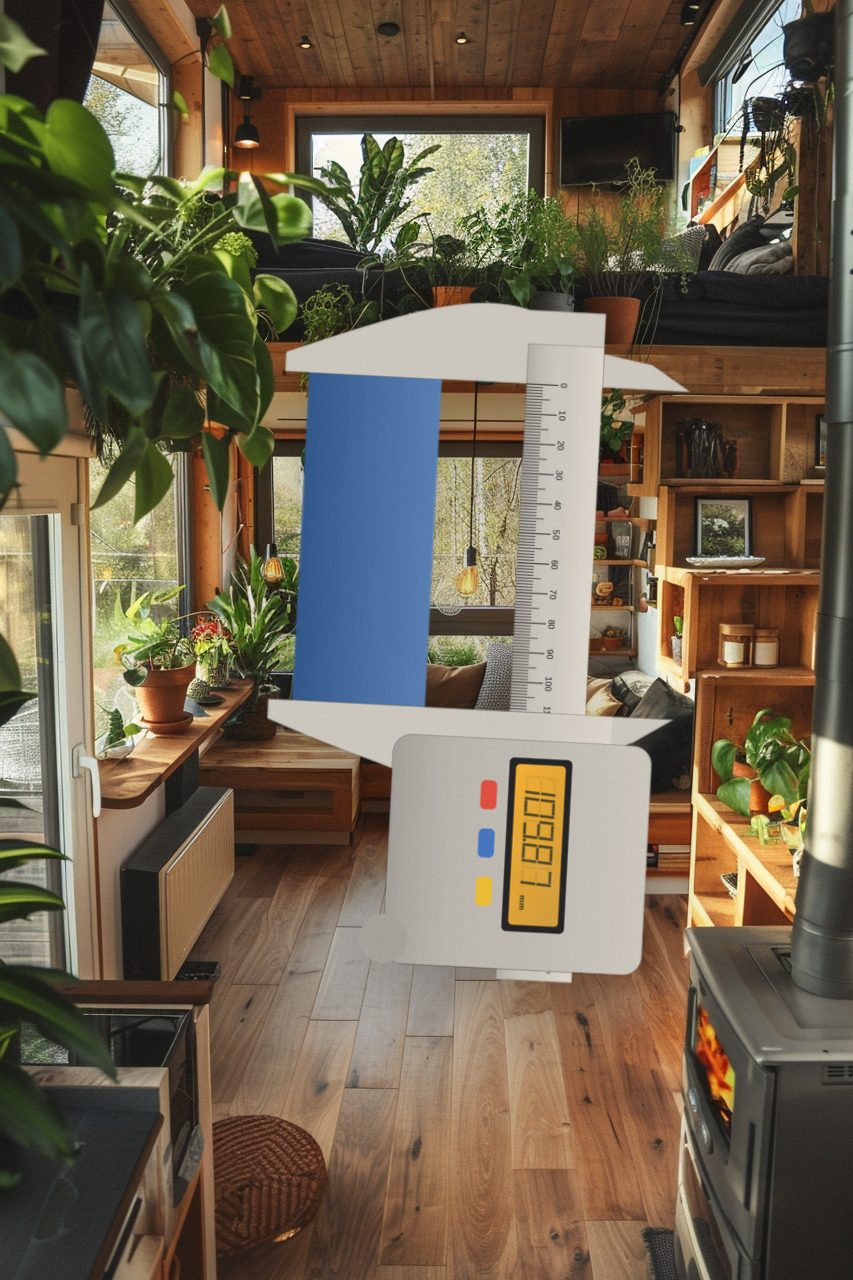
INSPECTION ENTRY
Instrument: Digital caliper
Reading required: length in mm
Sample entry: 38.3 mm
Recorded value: 109.87 mm
